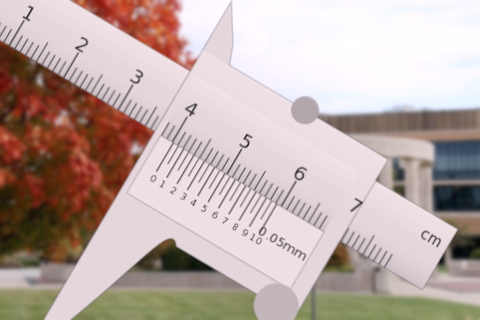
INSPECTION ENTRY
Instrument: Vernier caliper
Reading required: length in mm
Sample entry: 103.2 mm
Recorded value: 40.2 mm
